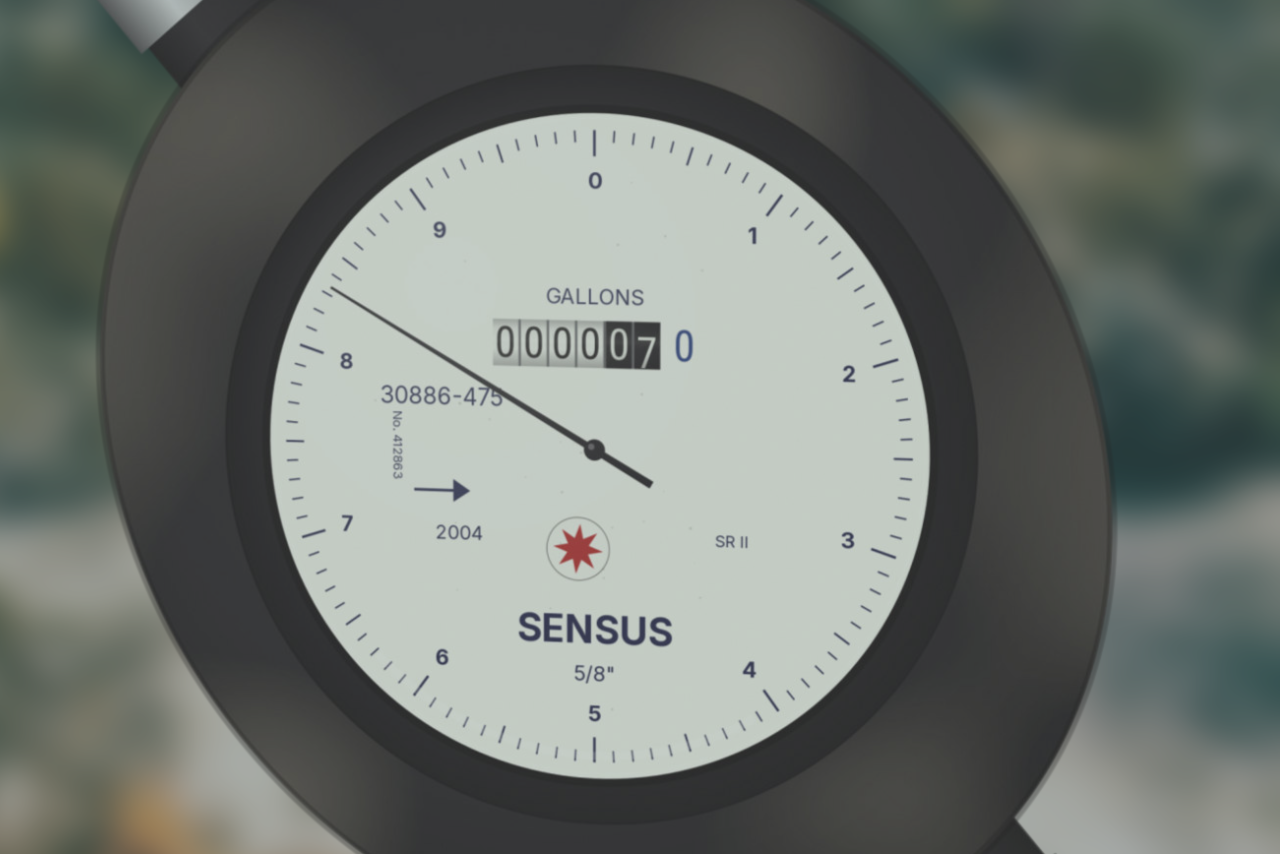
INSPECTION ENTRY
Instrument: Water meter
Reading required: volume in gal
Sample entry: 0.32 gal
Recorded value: 68.3 gal
